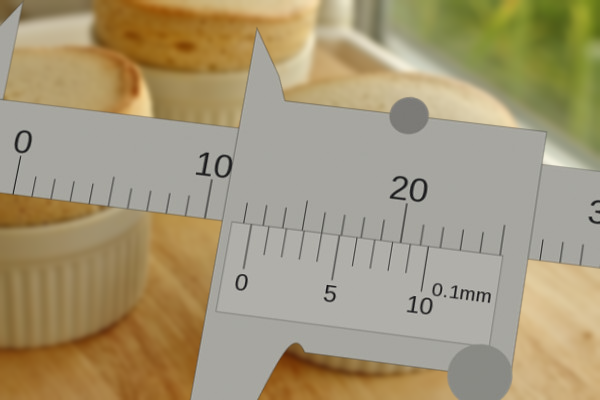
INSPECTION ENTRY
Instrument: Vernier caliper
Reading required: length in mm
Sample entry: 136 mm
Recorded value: 12.4 mm
